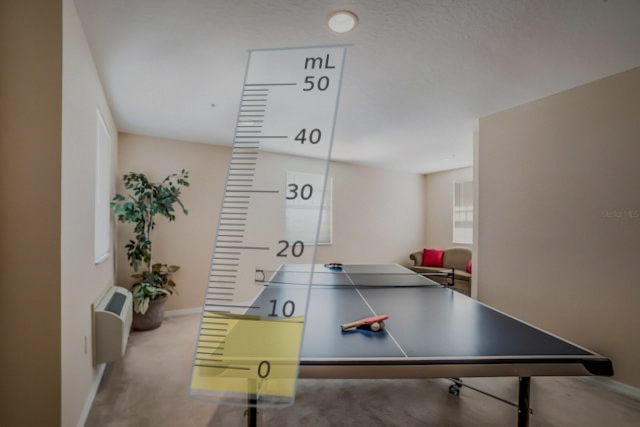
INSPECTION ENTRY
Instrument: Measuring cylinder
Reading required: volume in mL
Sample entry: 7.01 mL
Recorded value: 8 mL
